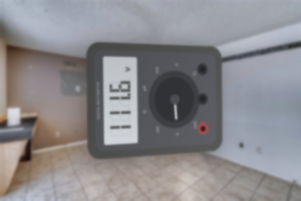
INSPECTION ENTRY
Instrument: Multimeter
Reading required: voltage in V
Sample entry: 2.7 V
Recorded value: 111.6 V
